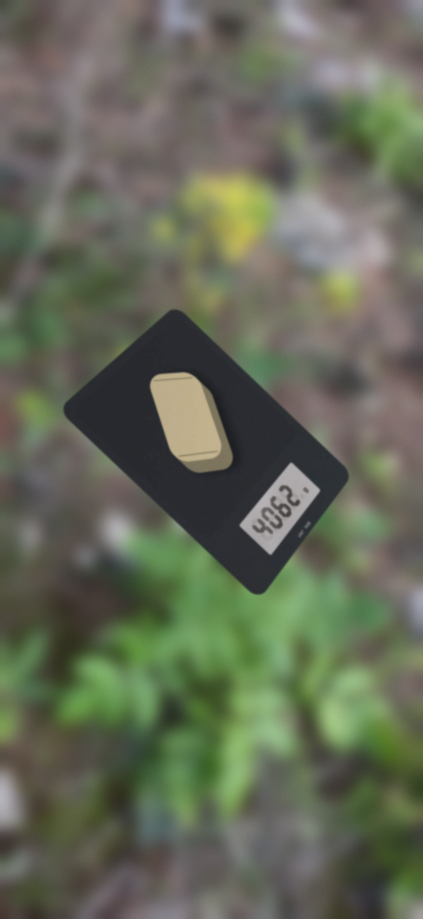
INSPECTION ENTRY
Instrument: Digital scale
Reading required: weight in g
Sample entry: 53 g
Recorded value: 4062 g
